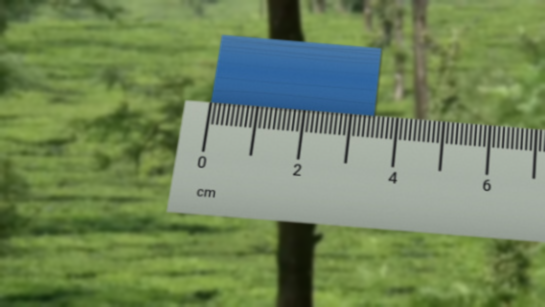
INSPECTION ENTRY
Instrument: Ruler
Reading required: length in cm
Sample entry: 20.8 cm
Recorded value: 3.5 cm
